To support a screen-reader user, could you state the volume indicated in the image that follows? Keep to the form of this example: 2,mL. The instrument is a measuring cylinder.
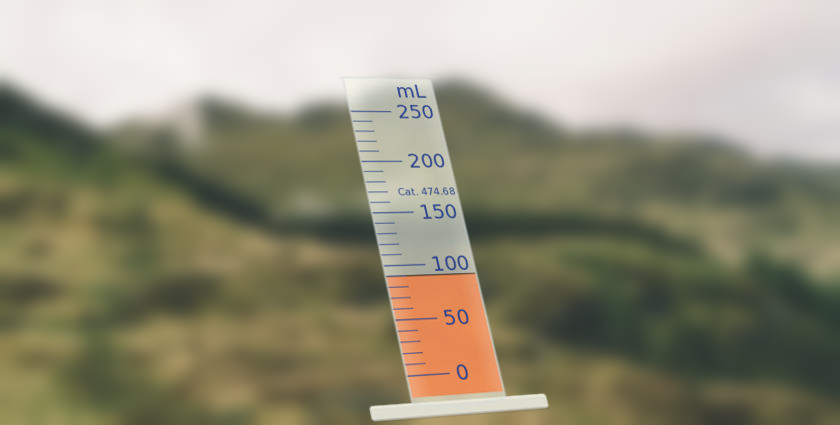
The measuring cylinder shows 90,mL
